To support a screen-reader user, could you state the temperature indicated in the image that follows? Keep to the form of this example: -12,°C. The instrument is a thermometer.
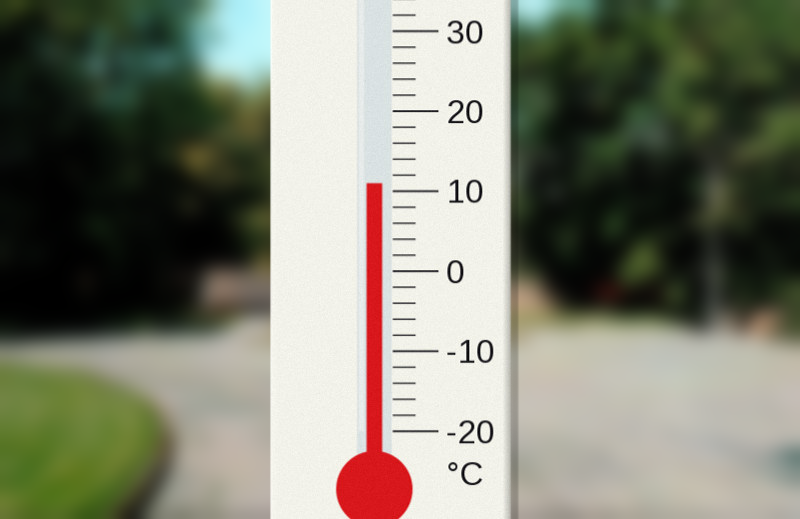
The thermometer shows 11,°C
